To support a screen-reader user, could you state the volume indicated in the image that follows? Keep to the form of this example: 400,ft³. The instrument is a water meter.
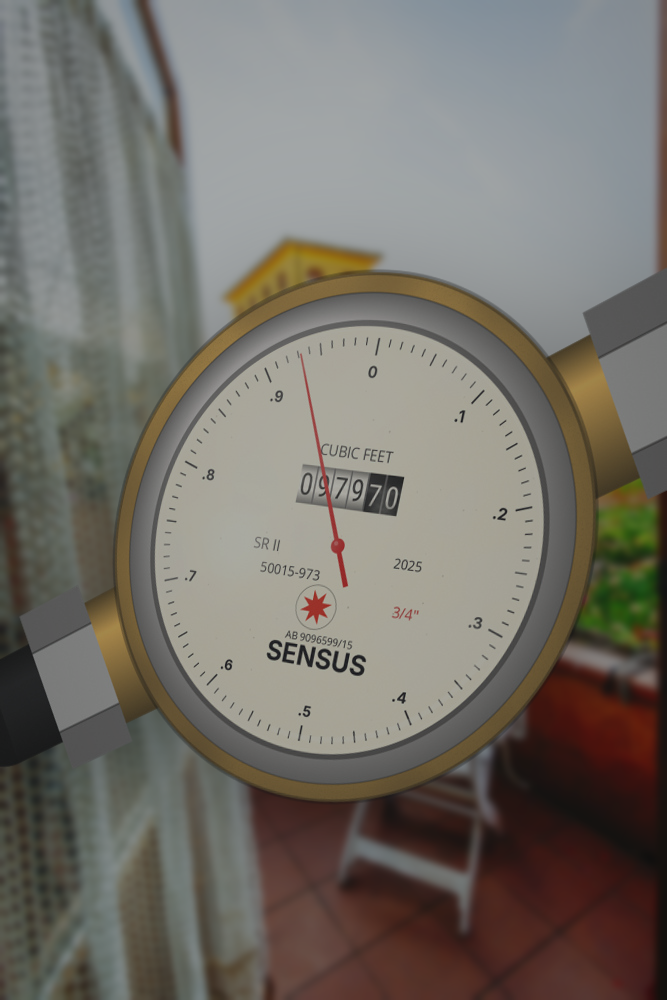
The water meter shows 97969.93,ft³
